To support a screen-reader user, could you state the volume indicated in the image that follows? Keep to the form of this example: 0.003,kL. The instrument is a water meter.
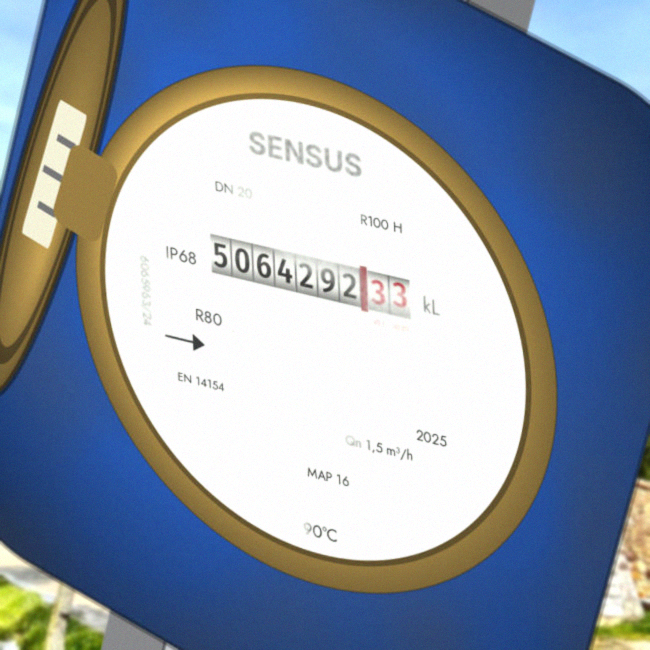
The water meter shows 5064292.33,kL
